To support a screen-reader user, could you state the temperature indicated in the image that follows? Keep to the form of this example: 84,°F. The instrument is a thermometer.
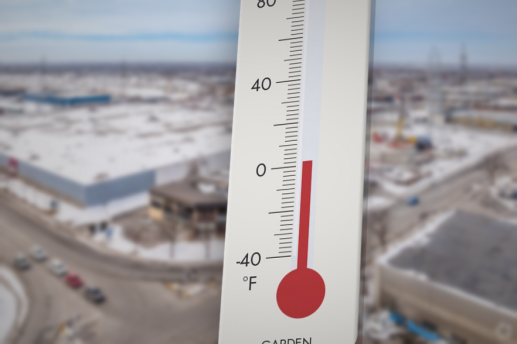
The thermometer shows 2,°F
